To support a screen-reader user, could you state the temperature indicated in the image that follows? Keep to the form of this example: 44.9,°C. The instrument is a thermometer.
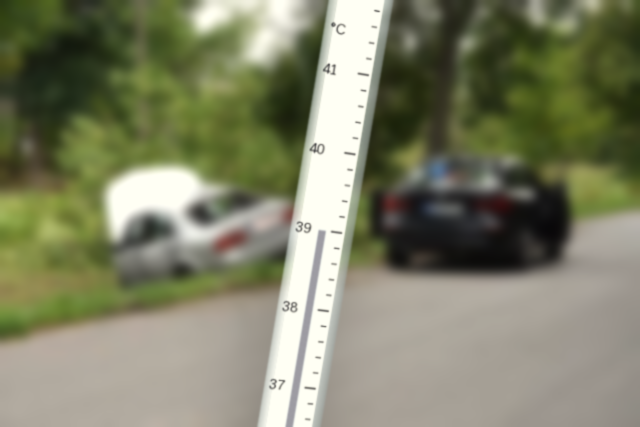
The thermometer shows 39,°C
